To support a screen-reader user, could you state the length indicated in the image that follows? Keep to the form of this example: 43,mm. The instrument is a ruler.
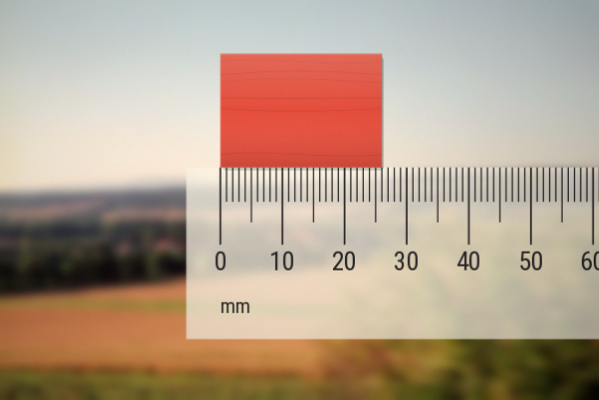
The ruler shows 26,mm
